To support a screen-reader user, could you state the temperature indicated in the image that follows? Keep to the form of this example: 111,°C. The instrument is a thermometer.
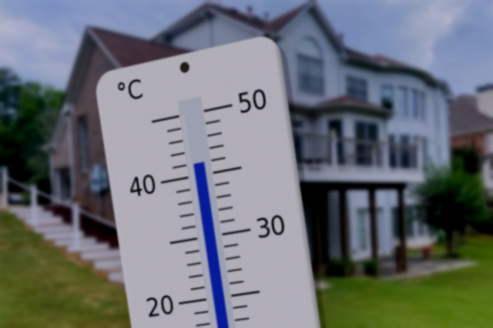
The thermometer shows 42,°C
